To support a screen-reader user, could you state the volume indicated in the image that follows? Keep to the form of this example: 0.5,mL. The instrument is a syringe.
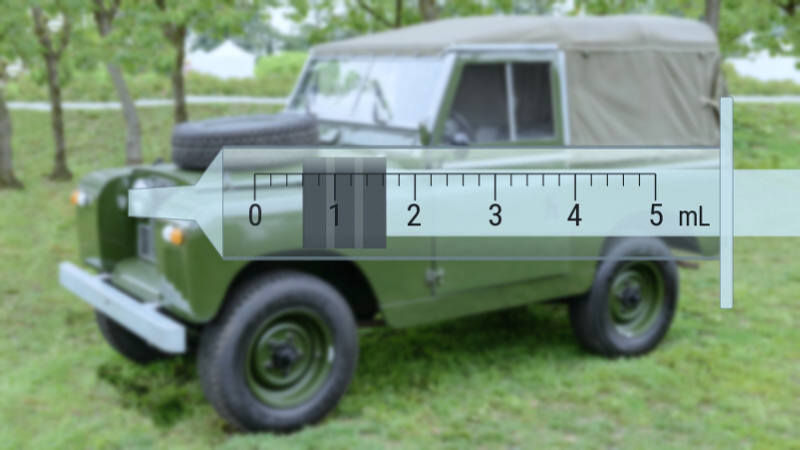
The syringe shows 0.6,mL
